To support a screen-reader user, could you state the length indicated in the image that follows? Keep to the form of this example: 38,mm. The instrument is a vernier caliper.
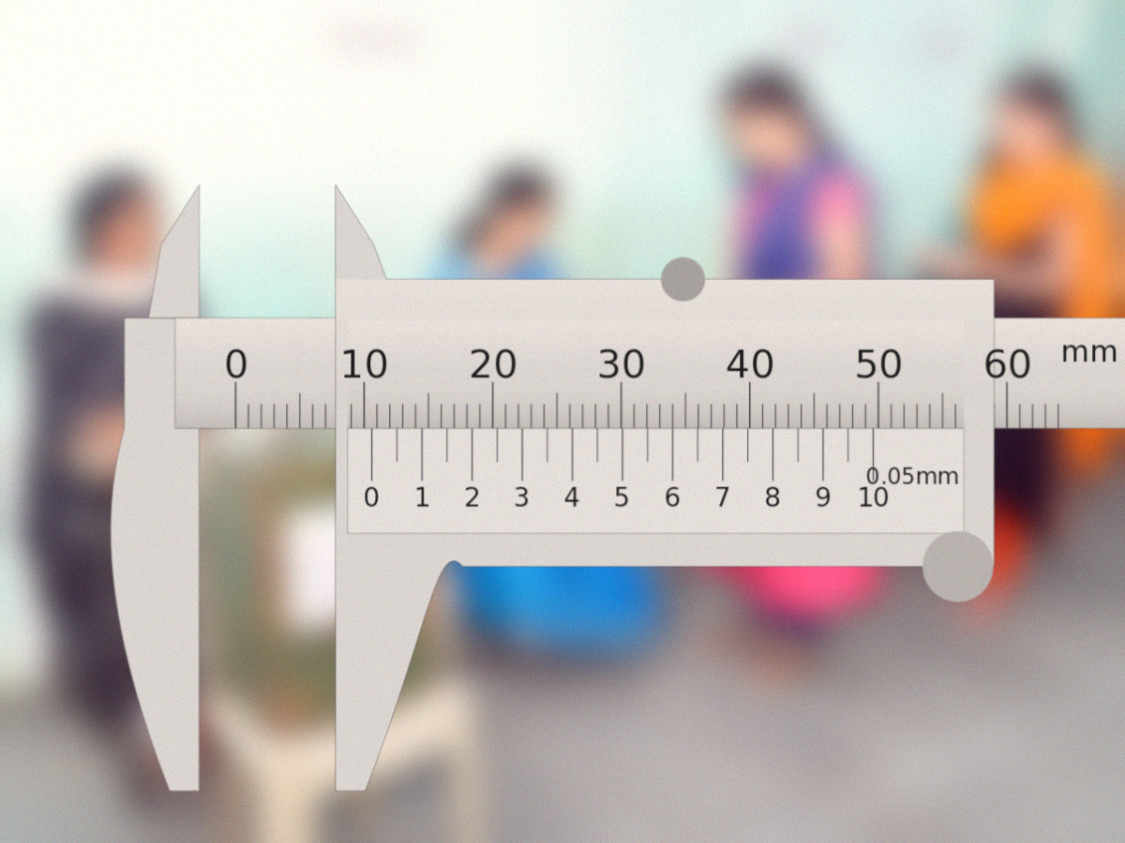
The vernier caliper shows 10.6,mm
